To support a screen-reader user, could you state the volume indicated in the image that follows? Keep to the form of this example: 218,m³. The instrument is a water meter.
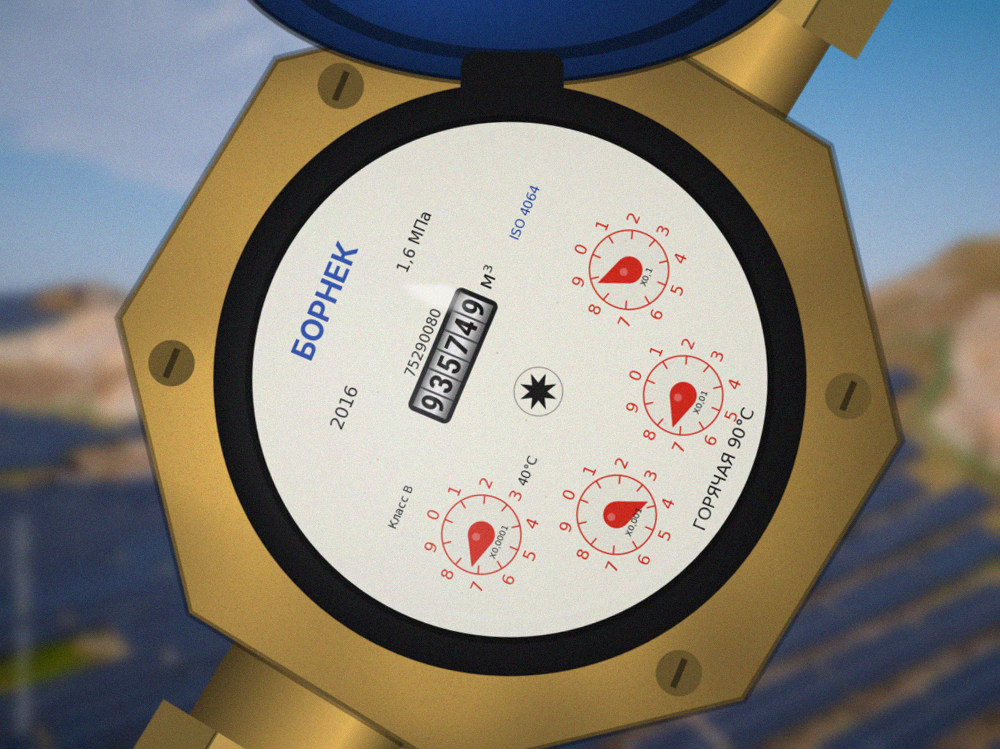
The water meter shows 935749.8737,m³
